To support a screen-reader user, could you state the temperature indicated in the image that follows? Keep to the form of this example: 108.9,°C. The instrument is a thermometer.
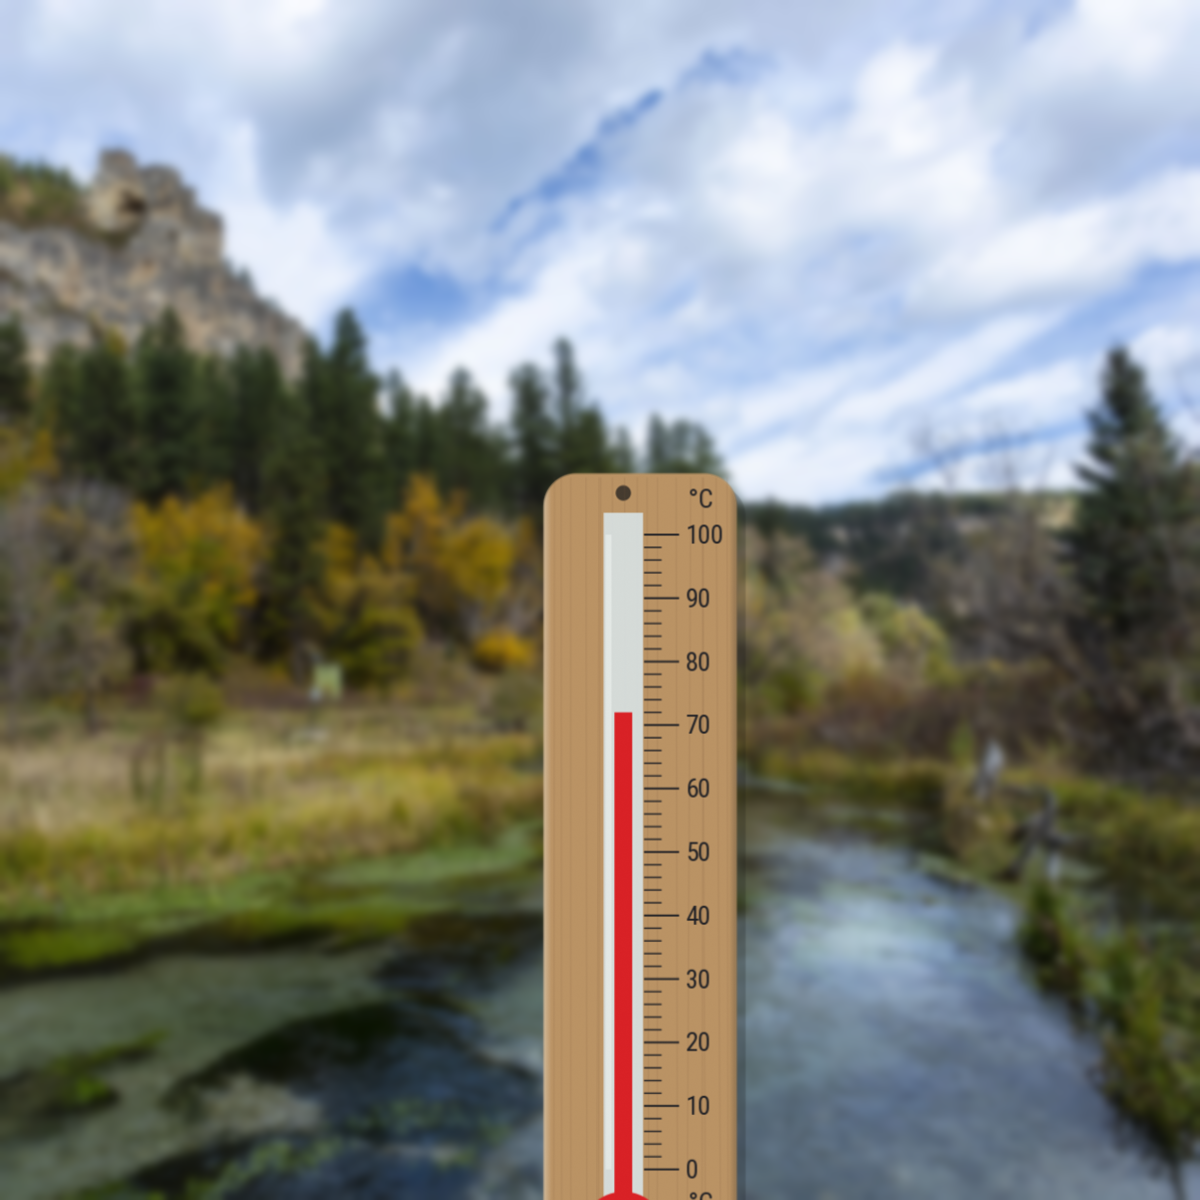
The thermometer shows 72,°C
